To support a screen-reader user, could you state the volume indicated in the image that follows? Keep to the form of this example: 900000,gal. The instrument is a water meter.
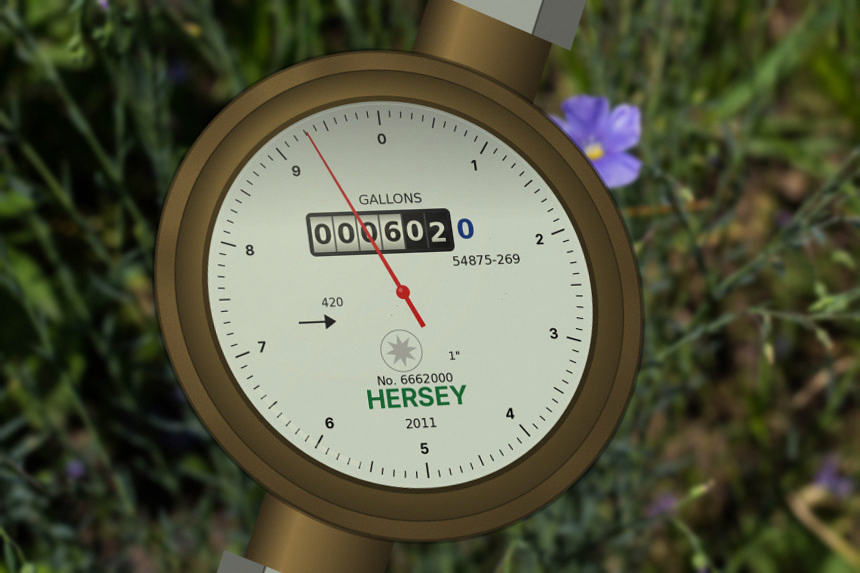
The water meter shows 6019.3,gal
